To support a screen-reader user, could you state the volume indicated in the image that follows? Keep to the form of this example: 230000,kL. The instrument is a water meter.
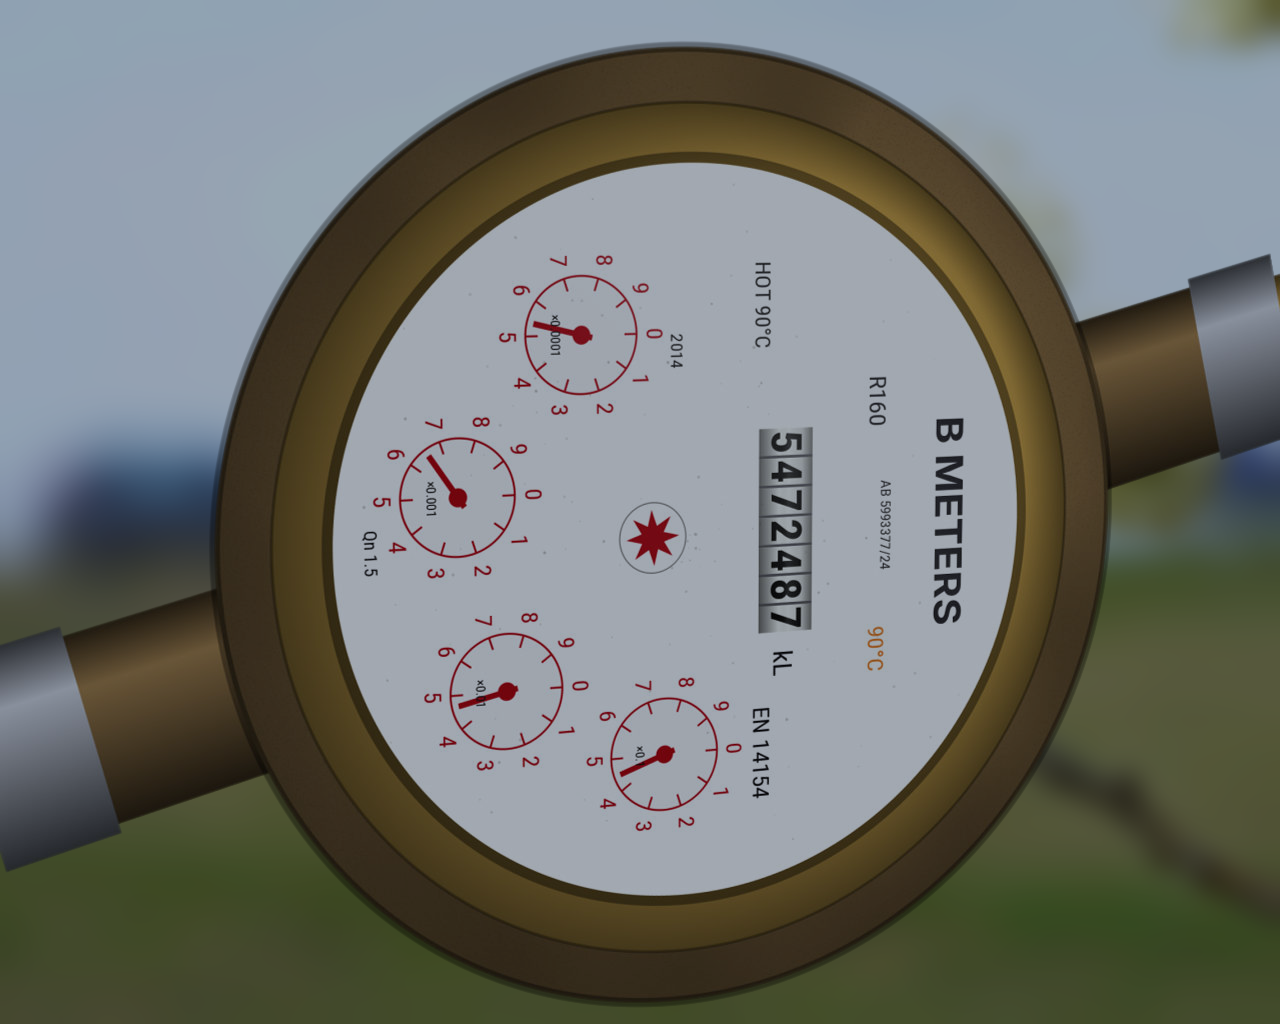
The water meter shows 5472487.4465,kL
